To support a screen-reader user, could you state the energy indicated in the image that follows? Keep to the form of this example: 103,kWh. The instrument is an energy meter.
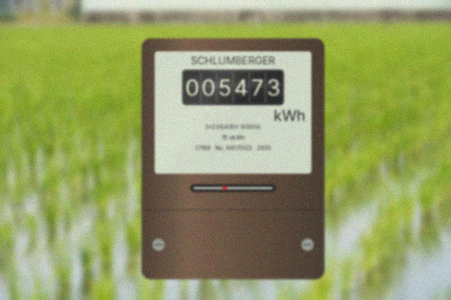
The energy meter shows 5473,kWh
